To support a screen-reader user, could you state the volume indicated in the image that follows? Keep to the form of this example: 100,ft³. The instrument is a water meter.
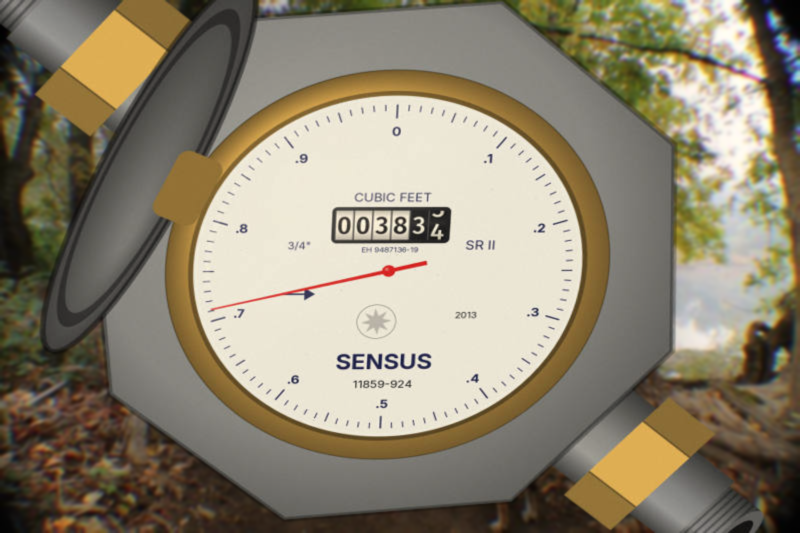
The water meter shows 3833.71,ft³
